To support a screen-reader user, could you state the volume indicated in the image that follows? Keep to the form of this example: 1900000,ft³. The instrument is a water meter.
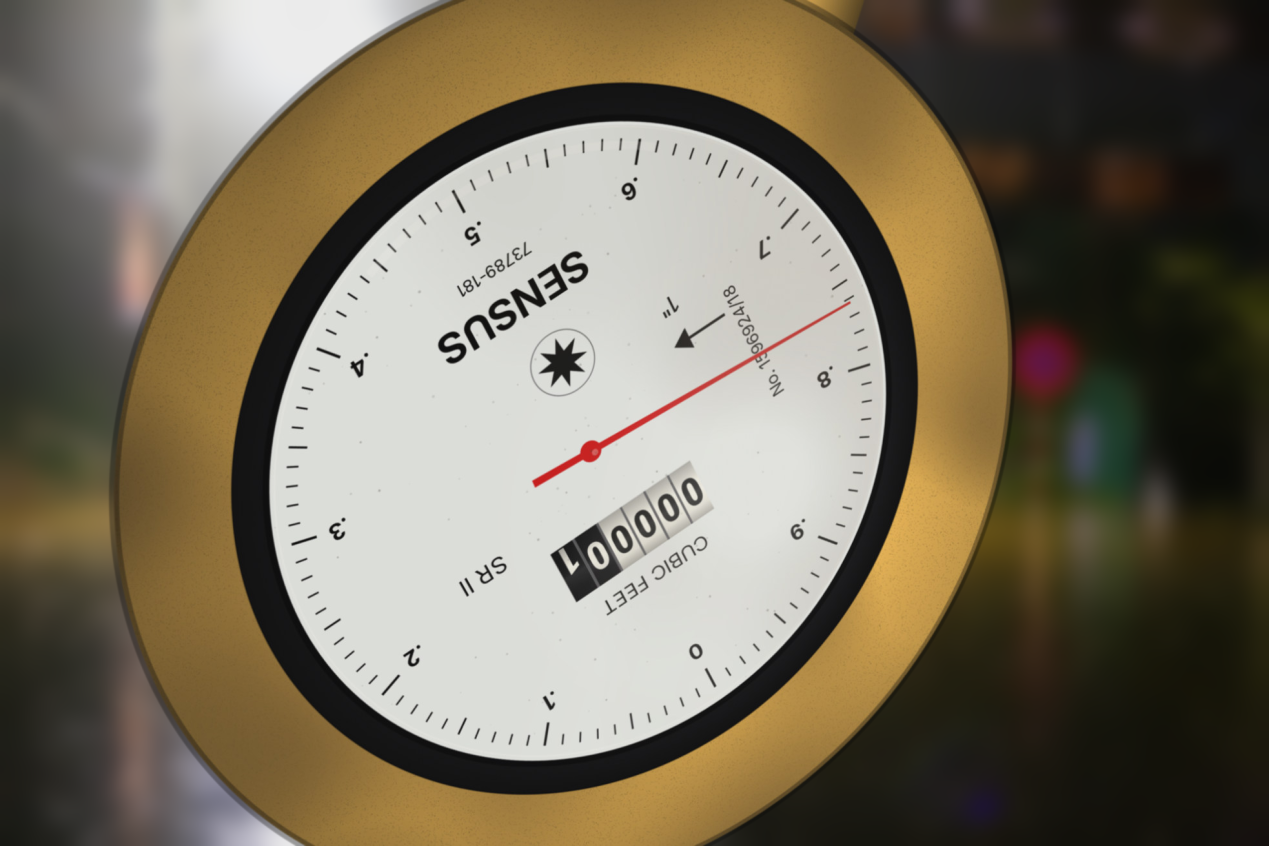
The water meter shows 0.76,ft³
